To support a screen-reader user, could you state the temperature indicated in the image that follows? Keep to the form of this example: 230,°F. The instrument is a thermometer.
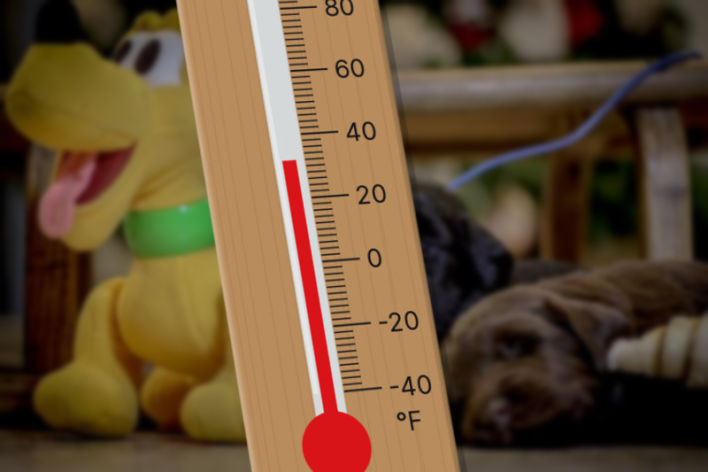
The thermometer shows 32,°F
